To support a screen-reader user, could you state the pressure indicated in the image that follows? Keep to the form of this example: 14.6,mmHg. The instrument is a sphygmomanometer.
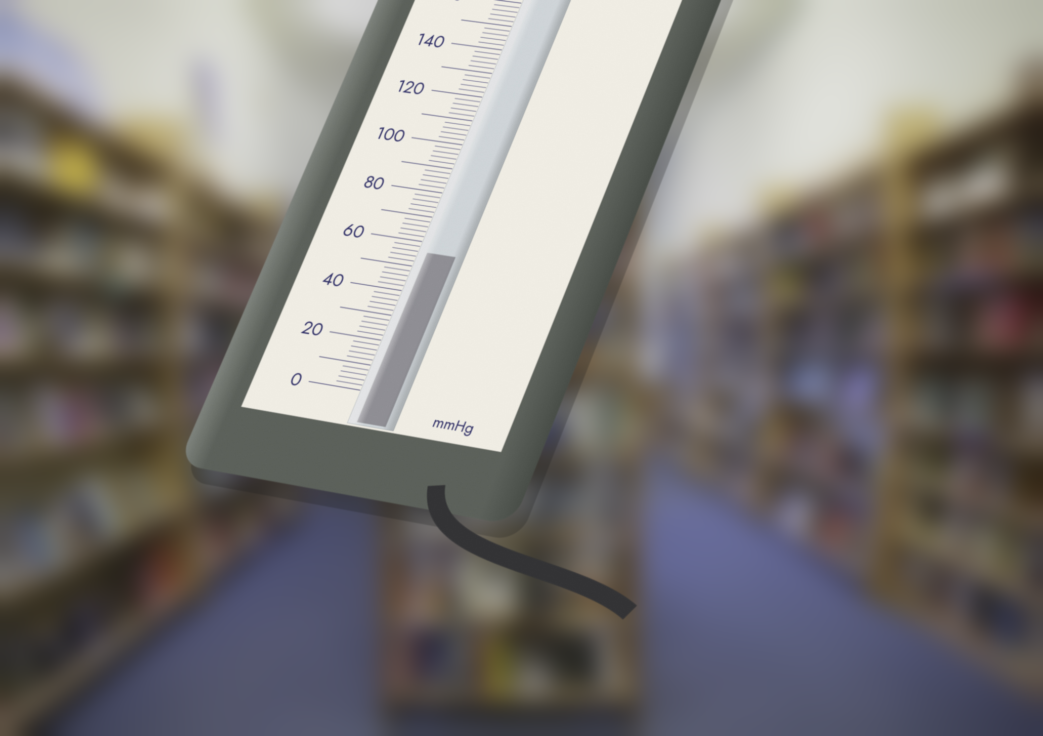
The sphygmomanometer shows 56,mmHg
